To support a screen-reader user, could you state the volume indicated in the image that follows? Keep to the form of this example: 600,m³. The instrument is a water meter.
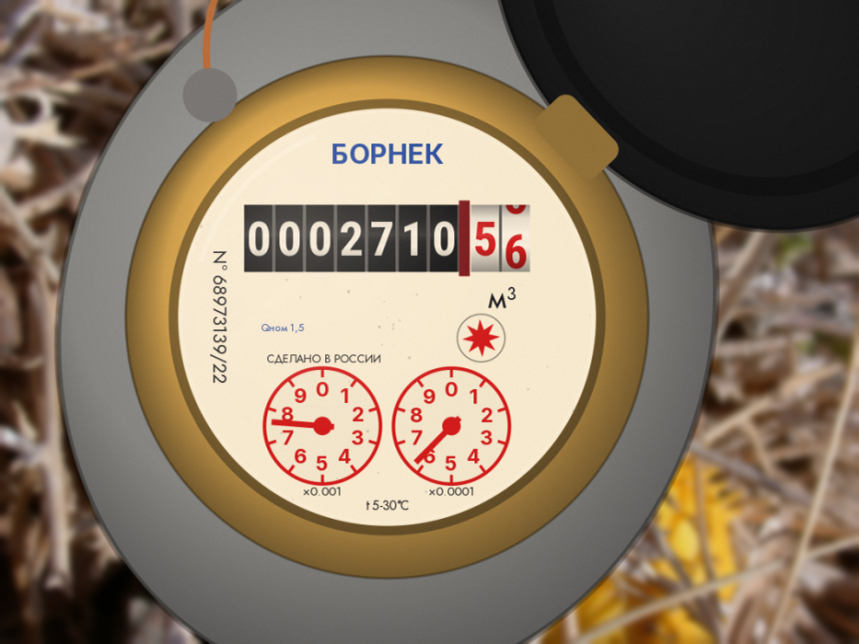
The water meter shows 2710.5576,m³
